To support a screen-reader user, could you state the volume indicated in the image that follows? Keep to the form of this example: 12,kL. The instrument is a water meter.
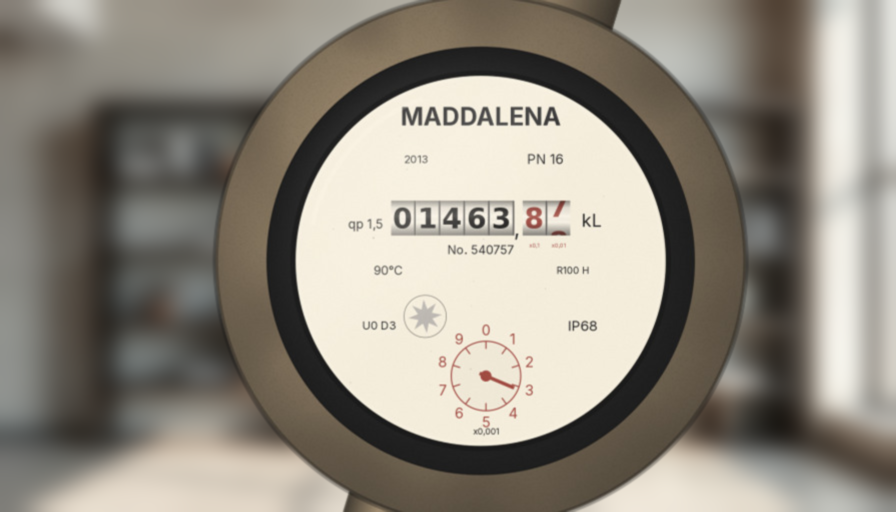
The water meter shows 1463.873,kL
